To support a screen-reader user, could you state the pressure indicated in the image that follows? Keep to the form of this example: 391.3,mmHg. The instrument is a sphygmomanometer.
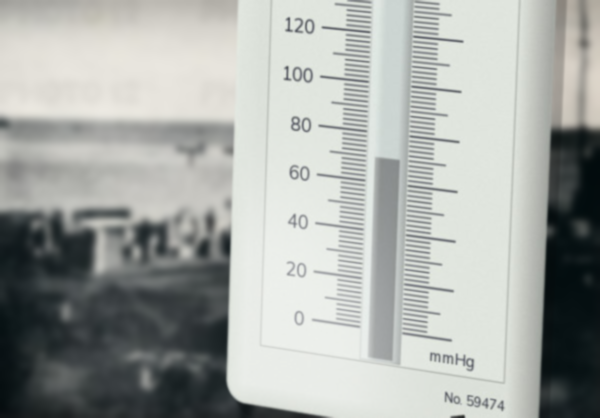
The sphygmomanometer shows 70,mmHg
